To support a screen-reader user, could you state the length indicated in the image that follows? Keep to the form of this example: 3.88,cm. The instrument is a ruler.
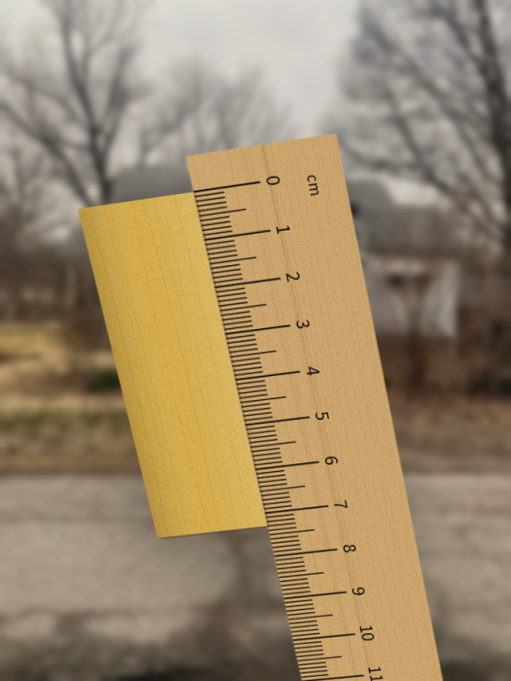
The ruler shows 7.3,cm
